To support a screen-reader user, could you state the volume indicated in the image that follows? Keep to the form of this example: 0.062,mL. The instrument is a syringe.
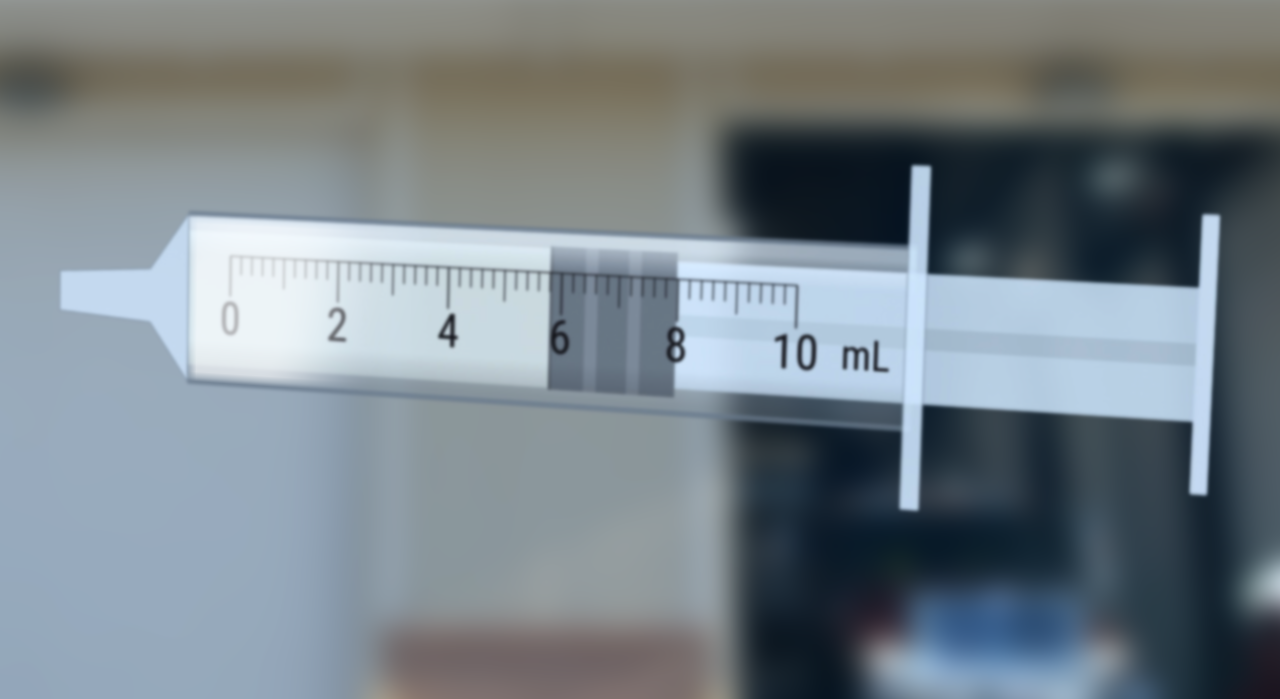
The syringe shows 5.8,mL
